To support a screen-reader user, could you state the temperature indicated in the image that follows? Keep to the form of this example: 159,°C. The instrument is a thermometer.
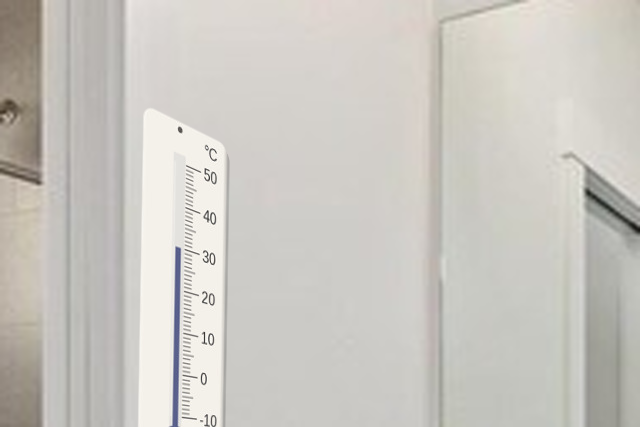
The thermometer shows 30,°C
